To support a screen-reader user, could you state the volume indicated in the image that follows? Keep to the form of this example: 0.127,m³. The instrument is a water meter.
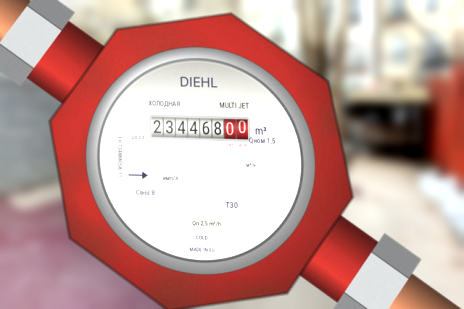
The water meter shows 234468.00,m³
